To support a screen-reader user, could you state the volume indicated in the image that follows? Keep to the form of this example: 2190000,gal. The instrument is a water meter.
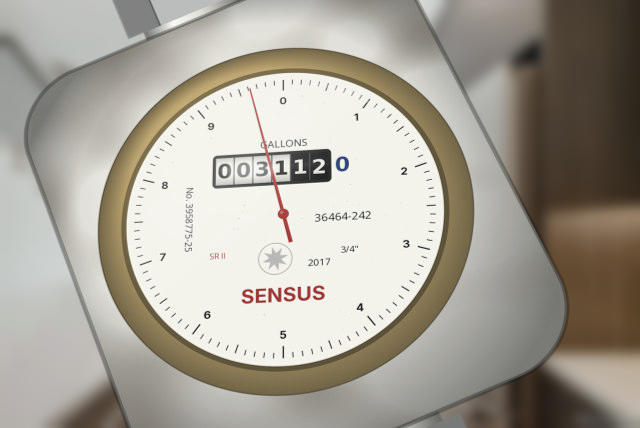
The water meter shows 31119.6,gal
